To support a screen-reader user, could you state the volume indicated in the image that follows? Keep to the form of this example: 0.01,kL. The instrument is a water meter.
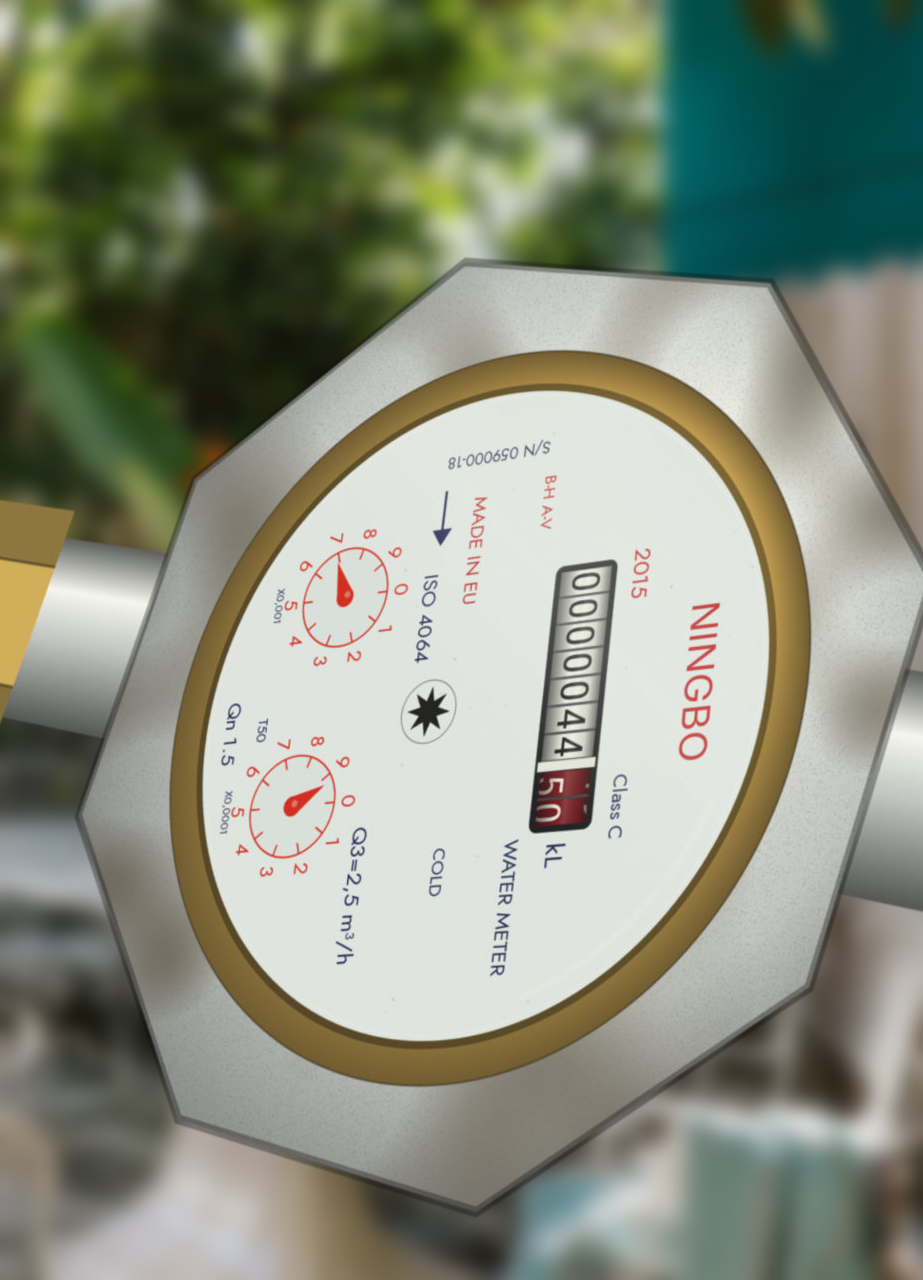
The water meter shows 44.4969,kL
